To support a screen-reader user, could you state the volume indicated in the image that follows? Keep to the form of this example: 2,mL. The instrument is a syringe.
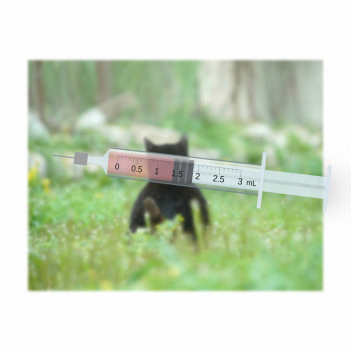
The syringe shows 1.4,mL
